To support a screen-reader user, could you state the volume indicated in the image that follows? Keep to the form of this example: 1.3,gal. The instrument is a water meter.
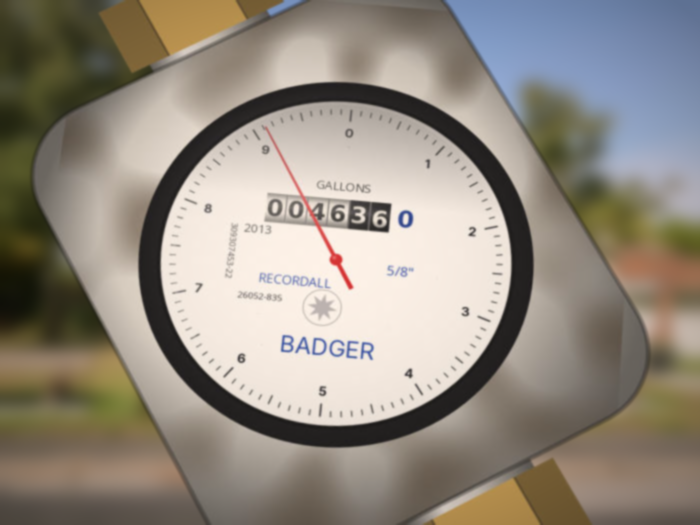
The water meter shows 46359.1,gal
